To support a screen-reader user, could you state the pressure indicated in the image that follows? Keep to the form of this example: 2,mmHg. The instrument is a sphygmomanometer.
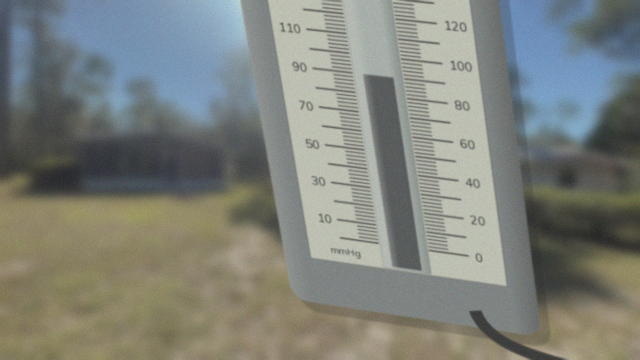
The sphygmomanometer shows 90,mmHg
